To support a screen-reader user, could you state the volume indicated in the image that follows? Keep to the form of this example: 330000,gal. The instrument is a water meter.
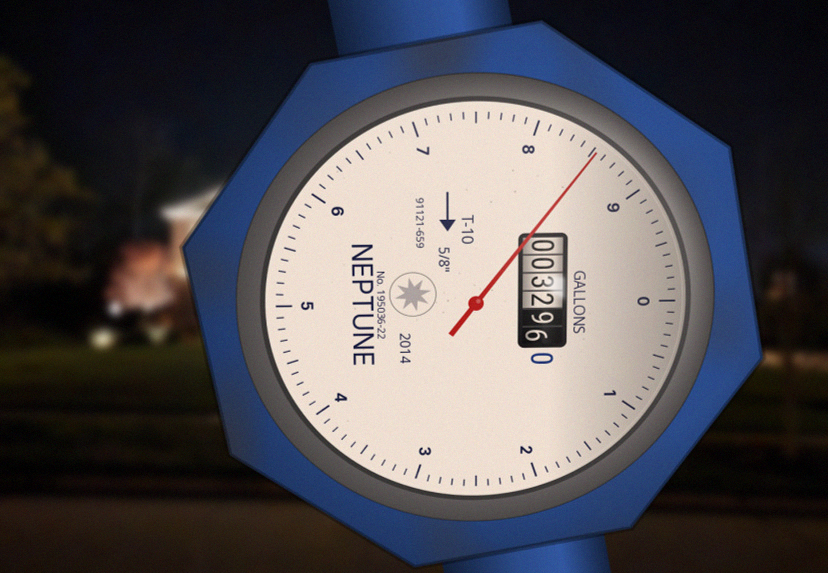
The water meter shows 32958.5,gal
